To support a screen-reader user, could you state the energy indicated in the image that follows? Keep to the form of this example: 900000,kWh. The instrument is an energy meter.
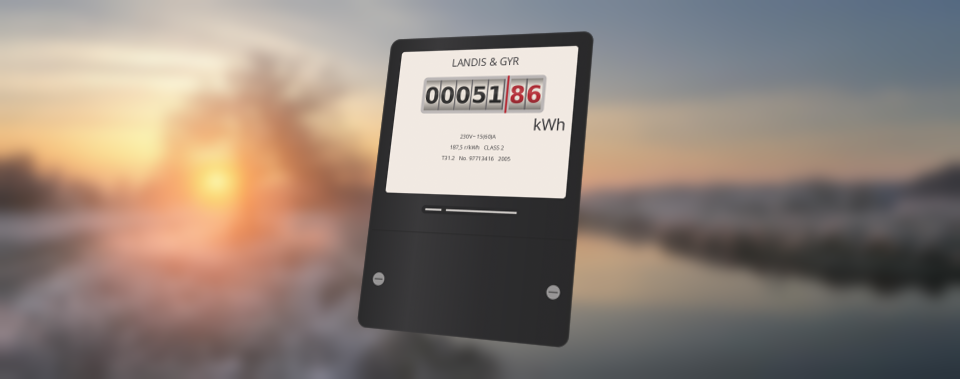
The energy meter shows 51.86,kWh
